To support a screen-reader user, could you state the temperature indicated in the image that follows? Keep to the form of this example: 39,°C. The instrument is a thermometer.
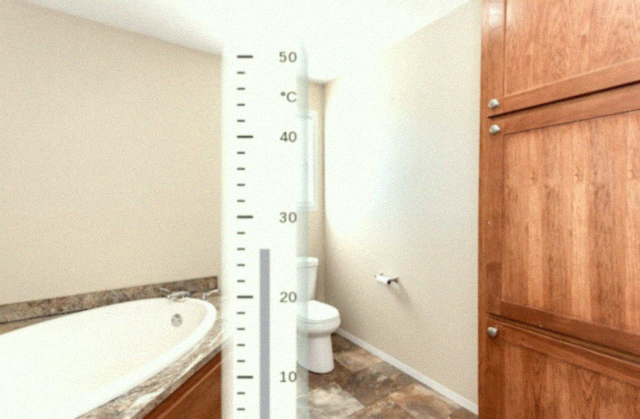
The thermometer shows 26,°C
